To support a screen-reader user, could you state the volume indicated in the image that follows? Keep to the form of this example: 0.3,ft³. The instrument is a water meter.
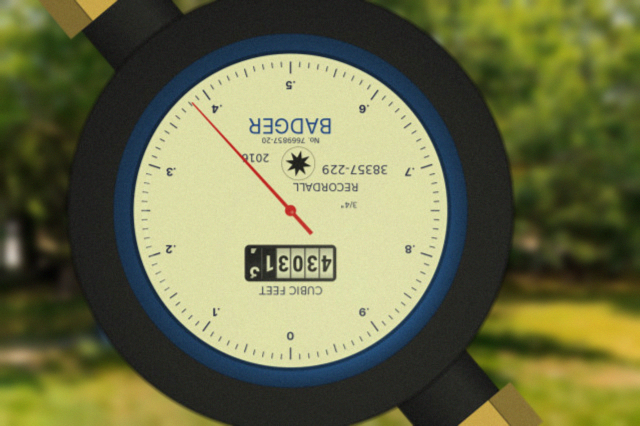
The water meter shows 430313.38,ft³
